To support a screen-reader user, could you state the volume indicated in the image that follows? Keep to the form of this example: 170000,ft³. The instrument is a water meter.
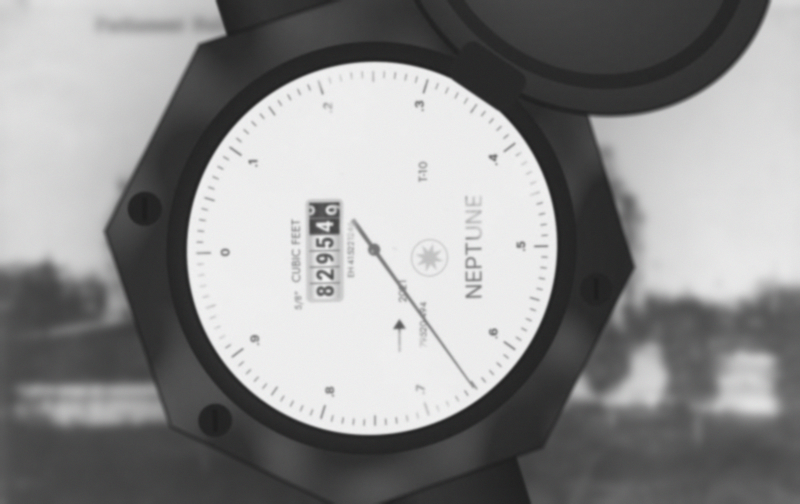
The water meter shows 829548.65,ft³
